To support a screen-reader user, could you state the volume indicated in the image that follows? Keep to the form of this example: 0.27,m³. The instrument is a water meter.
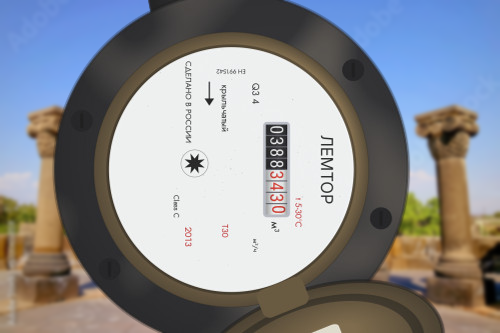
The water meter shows 388.3430,m³
